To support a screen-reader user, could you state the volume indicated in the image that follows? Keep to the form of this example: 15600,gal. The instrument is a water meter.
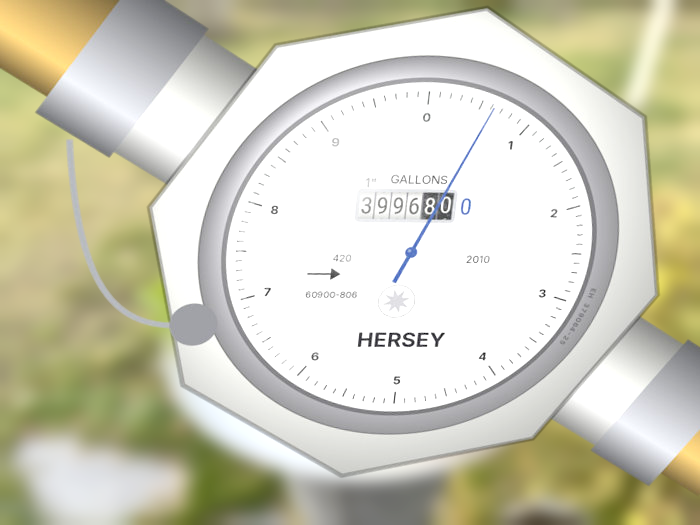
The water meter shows 3996800.6,gal
